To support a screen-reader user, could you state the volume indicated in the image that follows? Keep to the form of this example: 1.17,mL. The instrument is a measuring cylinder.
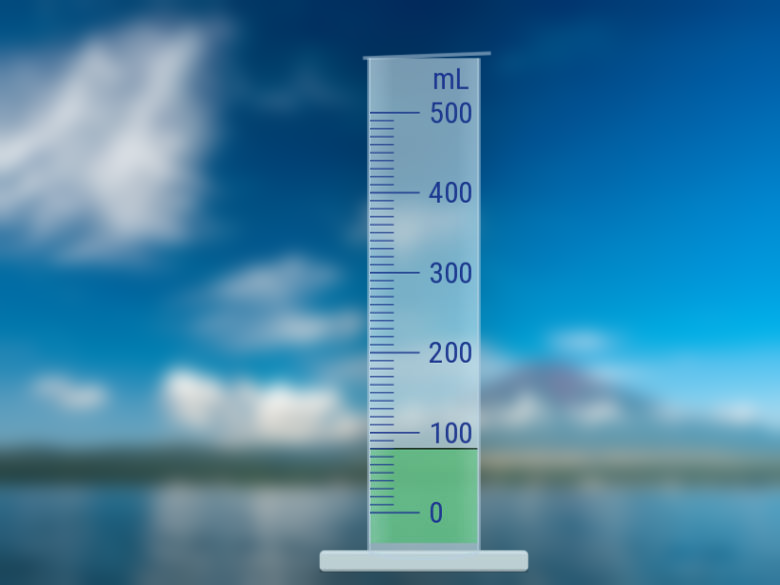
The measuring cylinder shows 80,mL
